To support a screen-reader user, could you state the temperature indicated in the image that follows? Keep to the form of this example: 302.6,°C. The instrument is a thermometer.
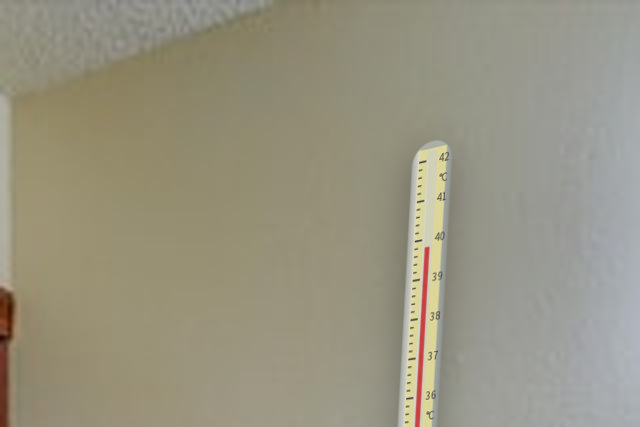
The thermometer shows 39.8,°C
